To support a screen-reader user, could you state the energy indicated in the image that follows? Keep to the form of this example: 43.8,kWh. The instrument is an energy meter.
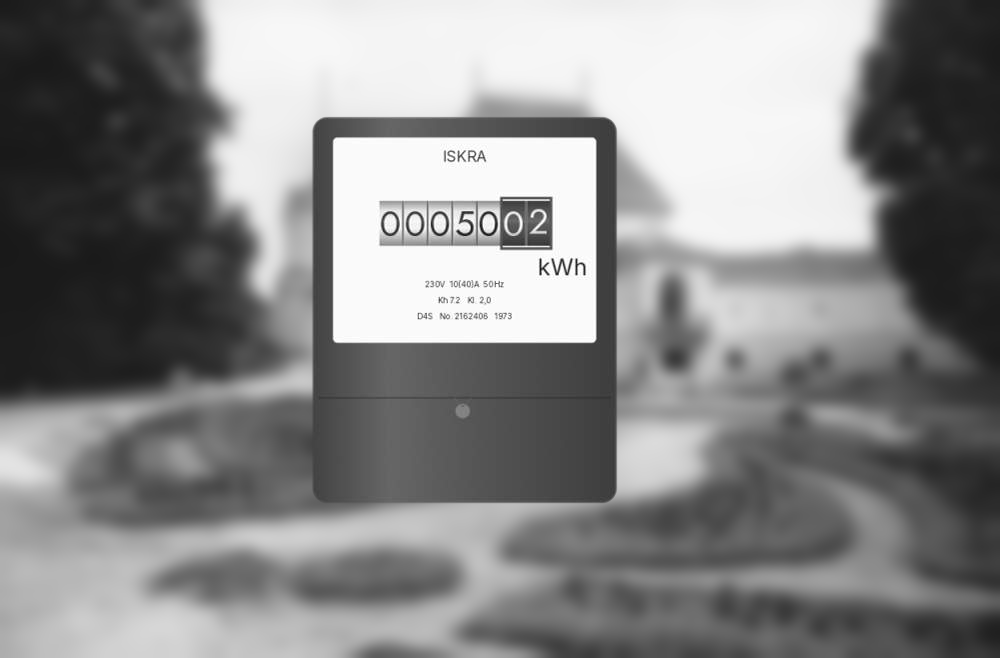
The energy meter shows 50.02,kWh
